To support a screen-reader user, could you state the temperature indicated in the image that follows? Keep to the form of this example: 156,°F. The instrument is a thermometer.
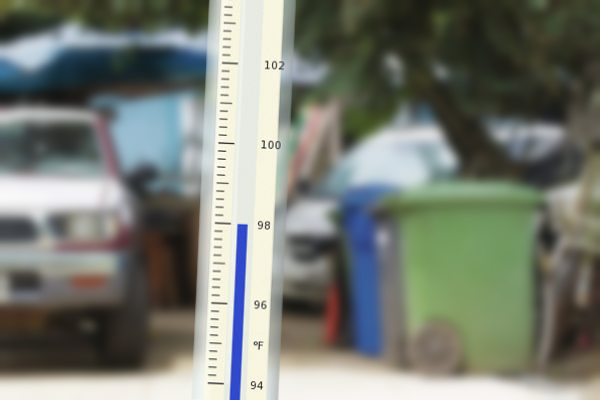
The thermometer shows 98,°F
